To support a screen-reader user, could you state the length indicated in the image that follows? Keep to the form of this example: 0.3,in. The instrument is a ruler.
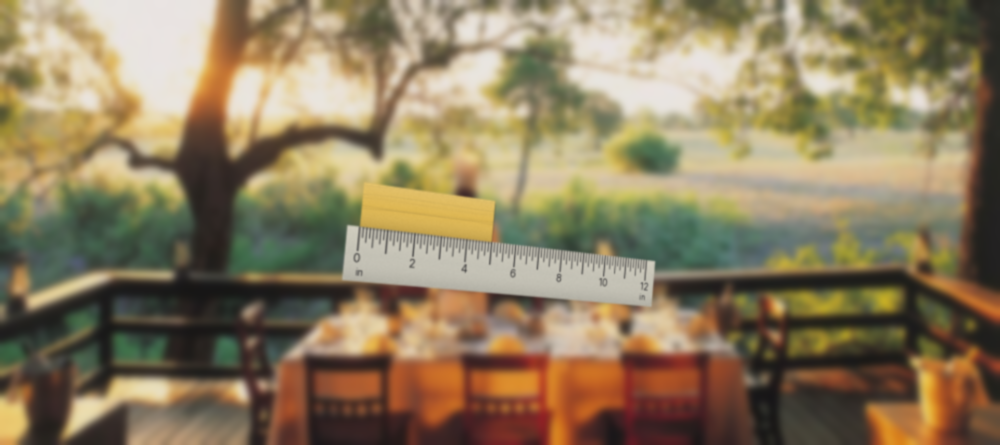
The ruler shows 5,in
